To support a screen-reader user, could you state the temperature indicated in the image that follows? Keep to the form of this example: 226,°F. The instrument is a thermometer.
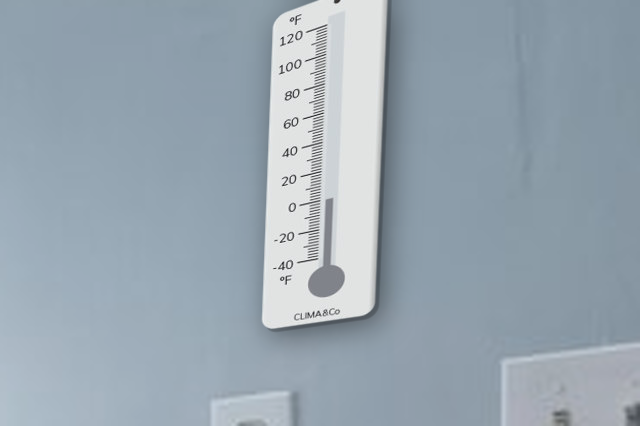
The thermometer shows 0,°F
